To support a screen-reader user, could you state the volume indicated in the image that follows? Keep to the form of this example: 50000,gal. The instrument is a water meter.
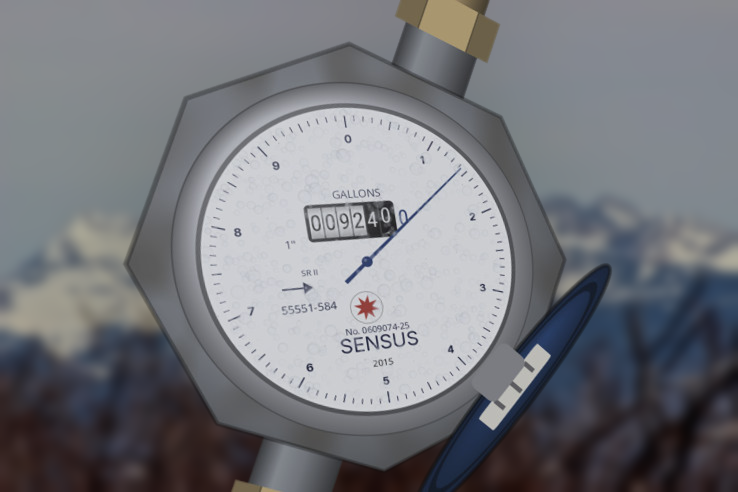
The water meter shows 92401.4,gal
